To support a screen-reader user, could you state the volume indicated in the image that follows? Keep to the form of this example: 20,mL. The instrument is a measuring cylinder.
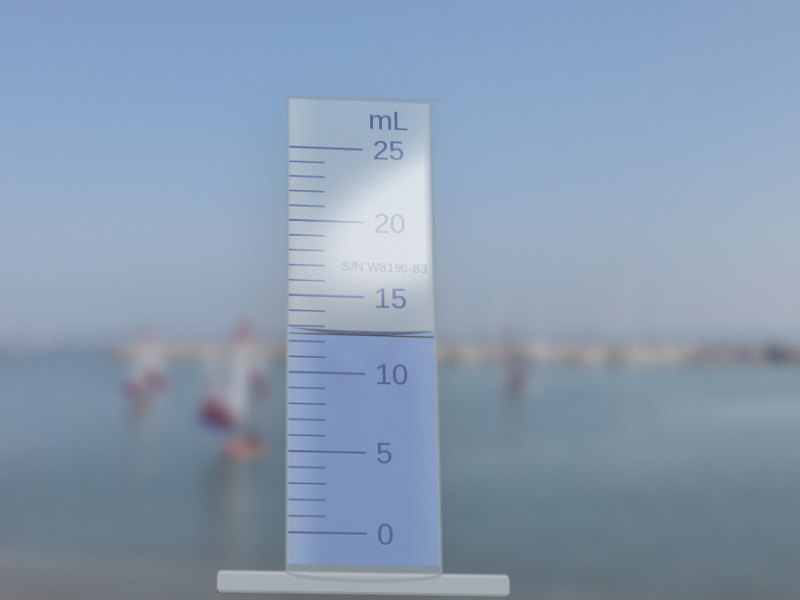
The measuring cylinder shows 12.5,mL
